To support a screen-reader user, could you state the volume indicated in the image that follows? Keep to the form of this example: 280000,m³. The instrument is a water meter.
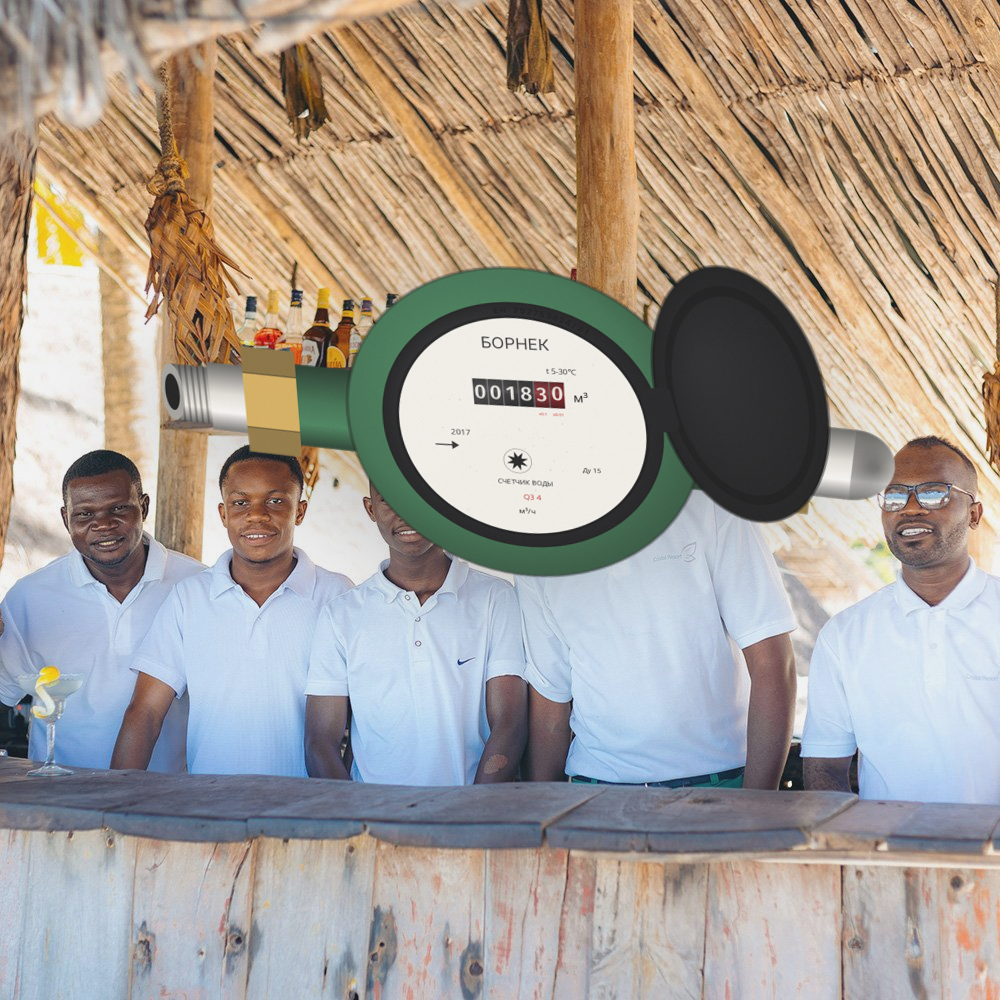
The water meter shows 18.30,m³
